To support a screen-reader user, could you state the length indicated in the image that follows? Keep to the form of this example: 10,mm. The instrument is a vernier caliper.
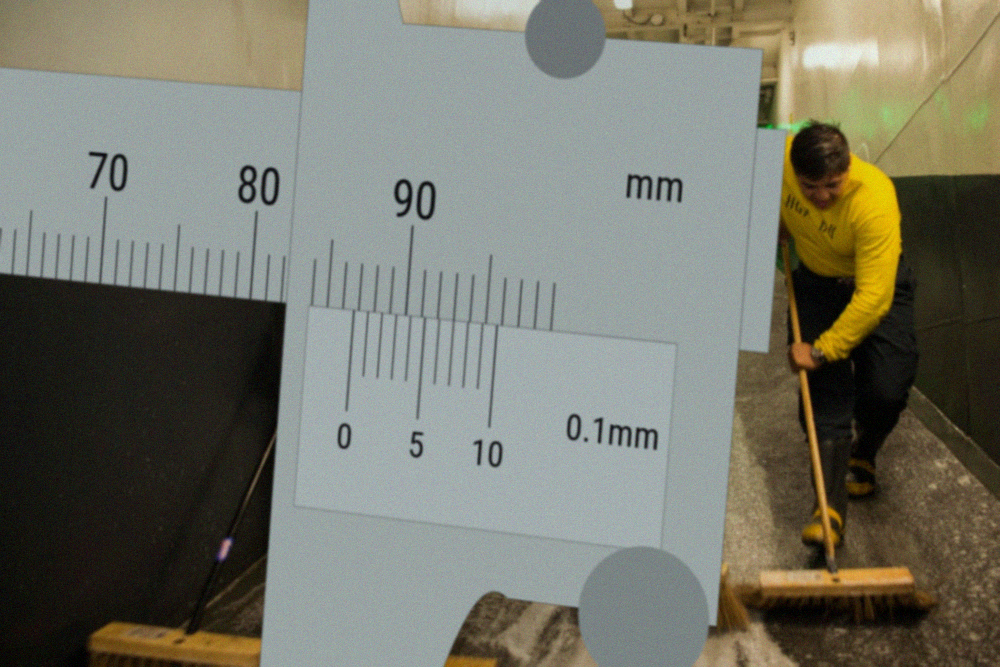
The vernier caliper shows 86.7,mm
